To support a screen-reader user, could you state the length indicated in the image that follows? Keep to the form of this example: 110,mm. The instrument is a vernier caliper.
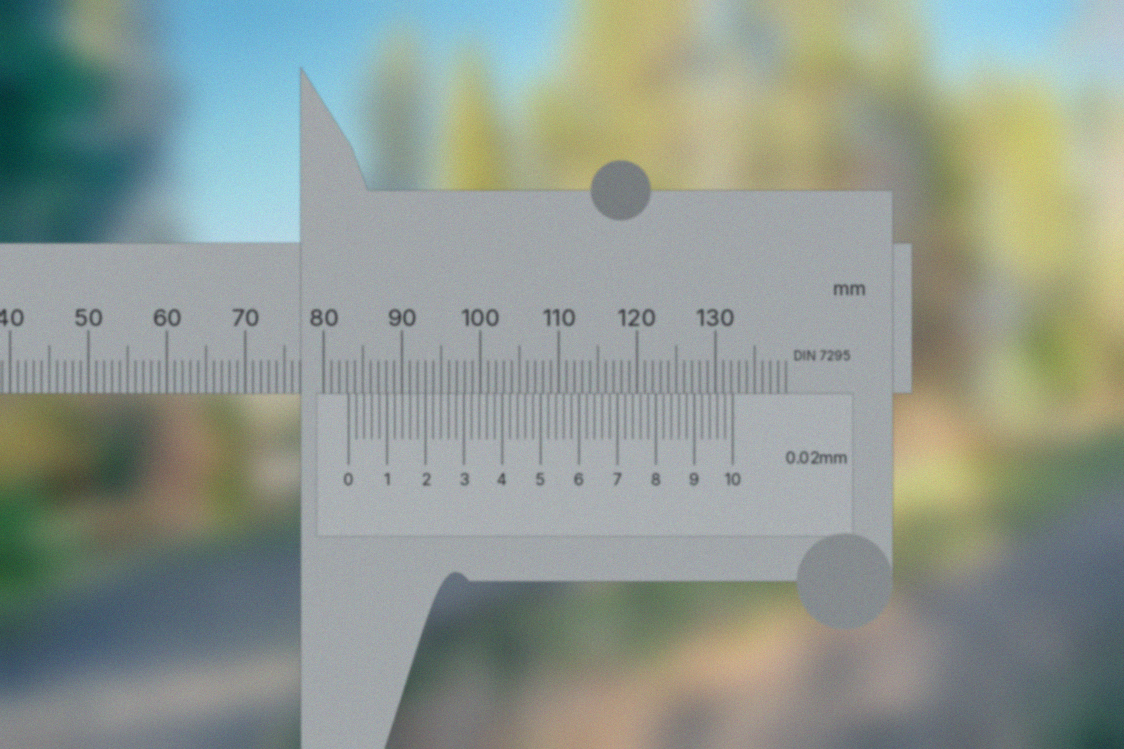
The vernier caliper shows 83.2,mm
